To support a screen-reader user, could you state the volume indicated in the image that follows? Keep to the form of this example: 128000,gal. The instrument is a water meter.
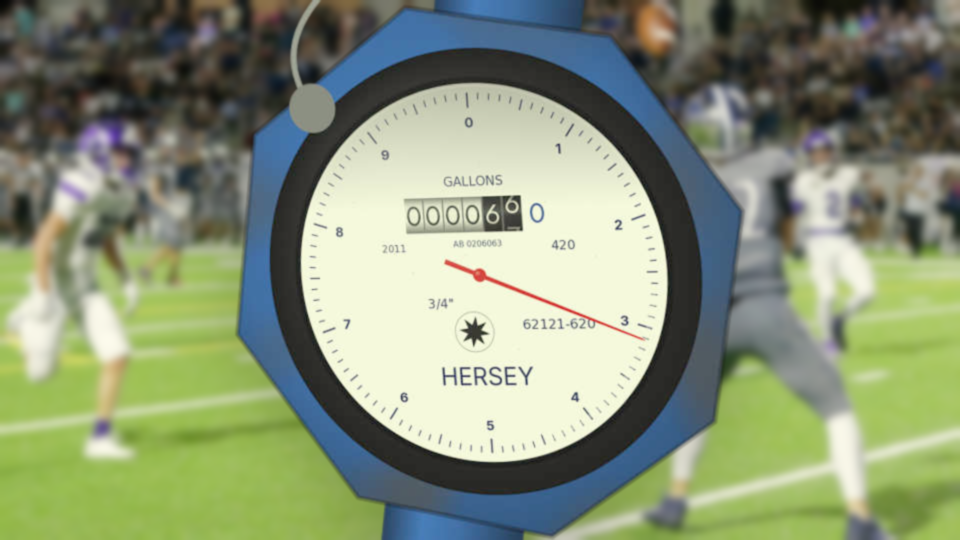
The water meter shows 663.1,gal
